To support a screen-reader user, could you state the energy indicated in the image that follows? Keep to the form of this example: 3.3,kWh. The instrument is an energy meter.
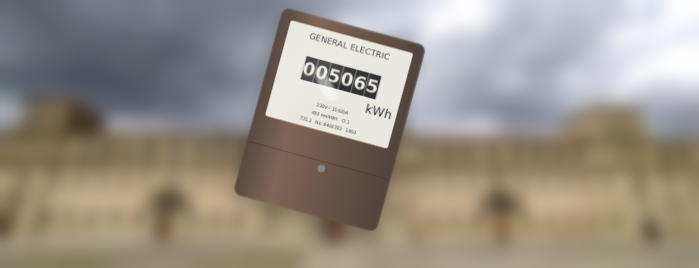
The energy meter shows 5065,kWh
